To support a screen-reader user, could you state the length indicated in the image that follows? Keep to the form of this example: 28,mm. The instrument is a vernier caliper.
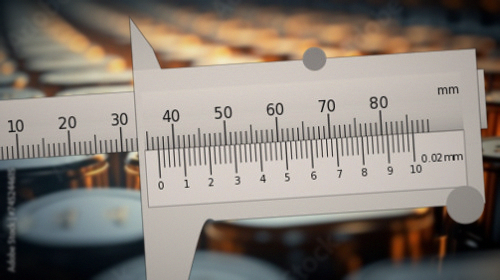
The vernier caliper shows 37.0,mm
